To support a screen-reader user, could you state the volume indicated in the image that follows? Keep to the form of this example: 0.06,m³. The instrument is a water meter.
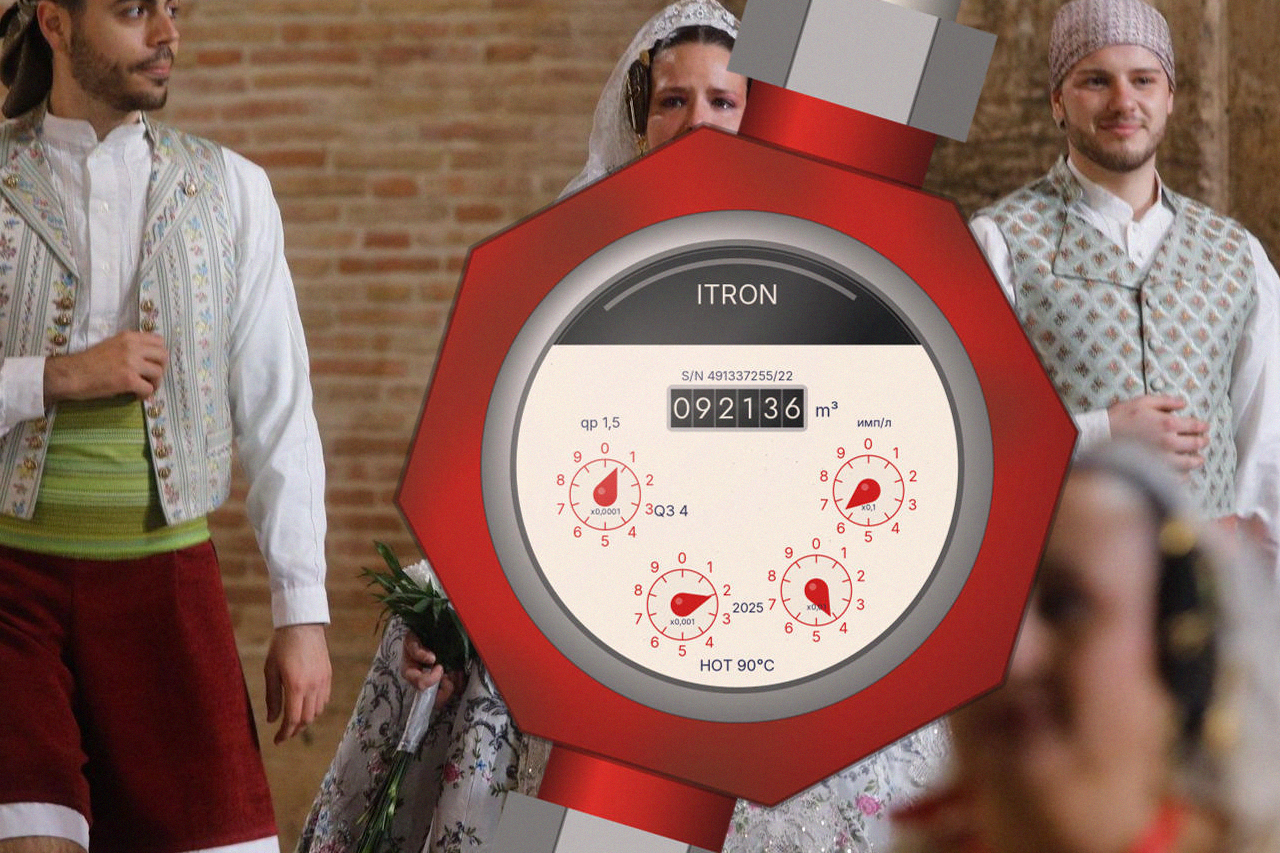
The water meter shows 92136.6420,m³
